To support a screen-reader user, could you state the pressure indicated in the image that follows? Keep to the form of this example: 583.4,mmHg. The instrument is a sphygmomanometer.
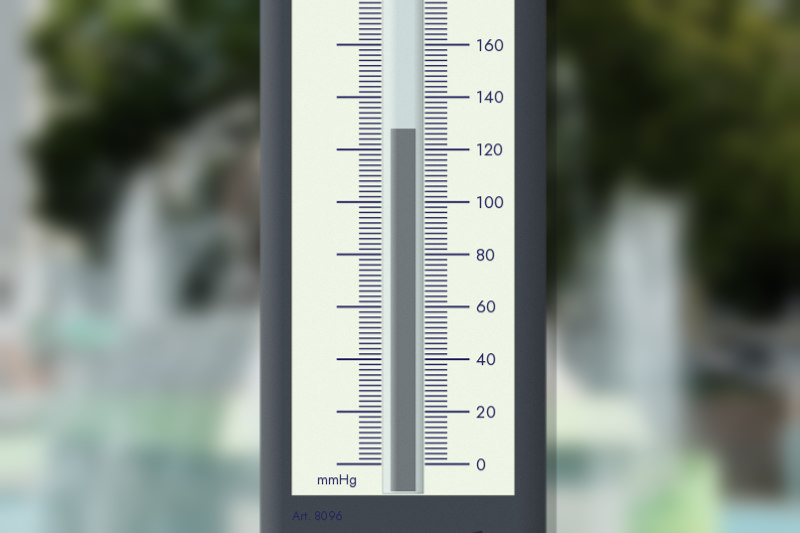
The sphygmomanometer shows 128,mmHg
